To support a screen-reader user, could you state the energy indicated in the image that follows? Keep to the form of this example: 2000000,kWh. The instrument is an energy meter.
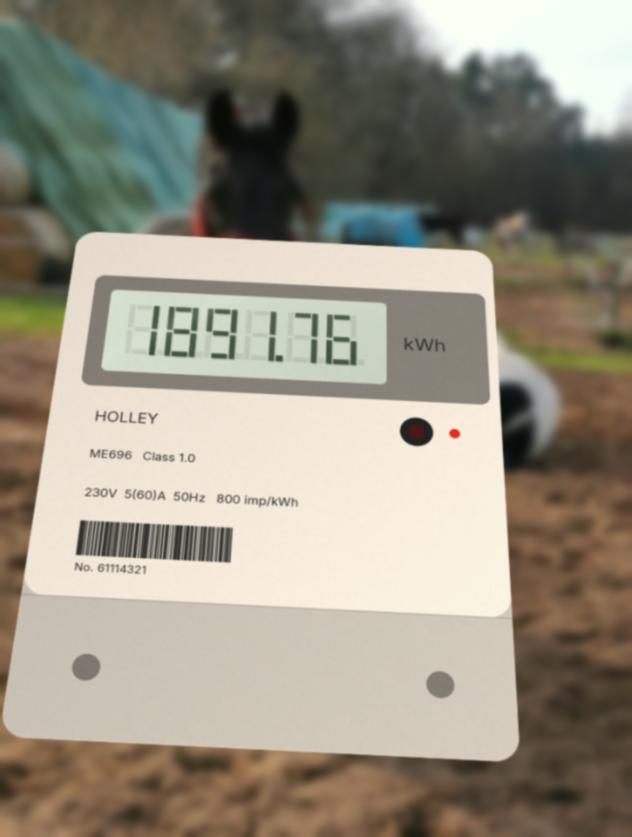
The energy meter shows 1891.76,kWh
